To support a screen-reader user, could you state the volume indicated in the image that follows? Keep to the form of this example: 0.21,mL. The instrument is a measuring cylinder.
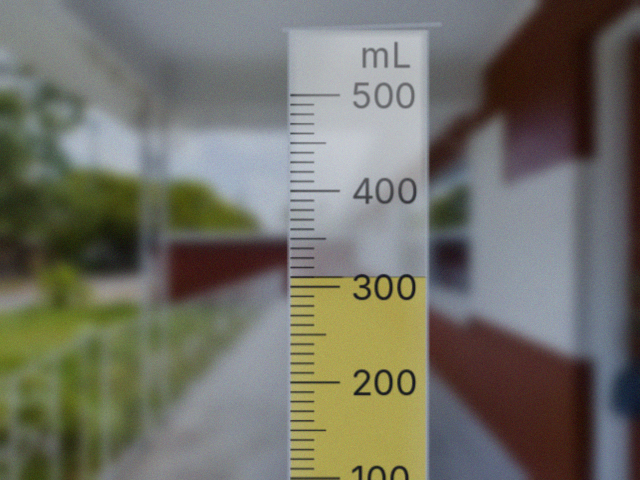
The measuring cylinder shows 310,mL
